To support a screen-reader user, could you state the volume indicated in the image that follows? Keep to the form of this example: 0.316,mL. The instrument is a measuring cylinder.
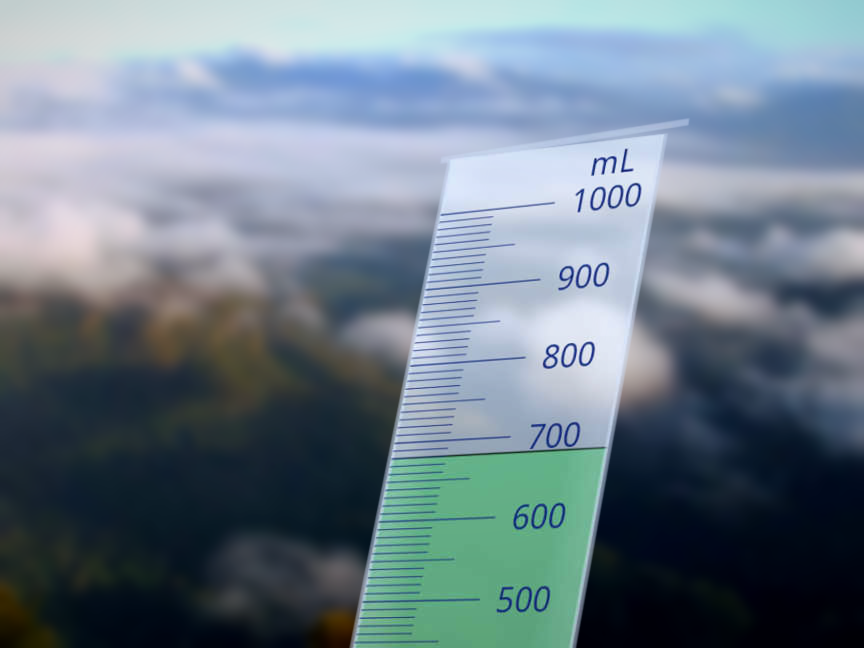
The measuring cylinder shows 680,mL
